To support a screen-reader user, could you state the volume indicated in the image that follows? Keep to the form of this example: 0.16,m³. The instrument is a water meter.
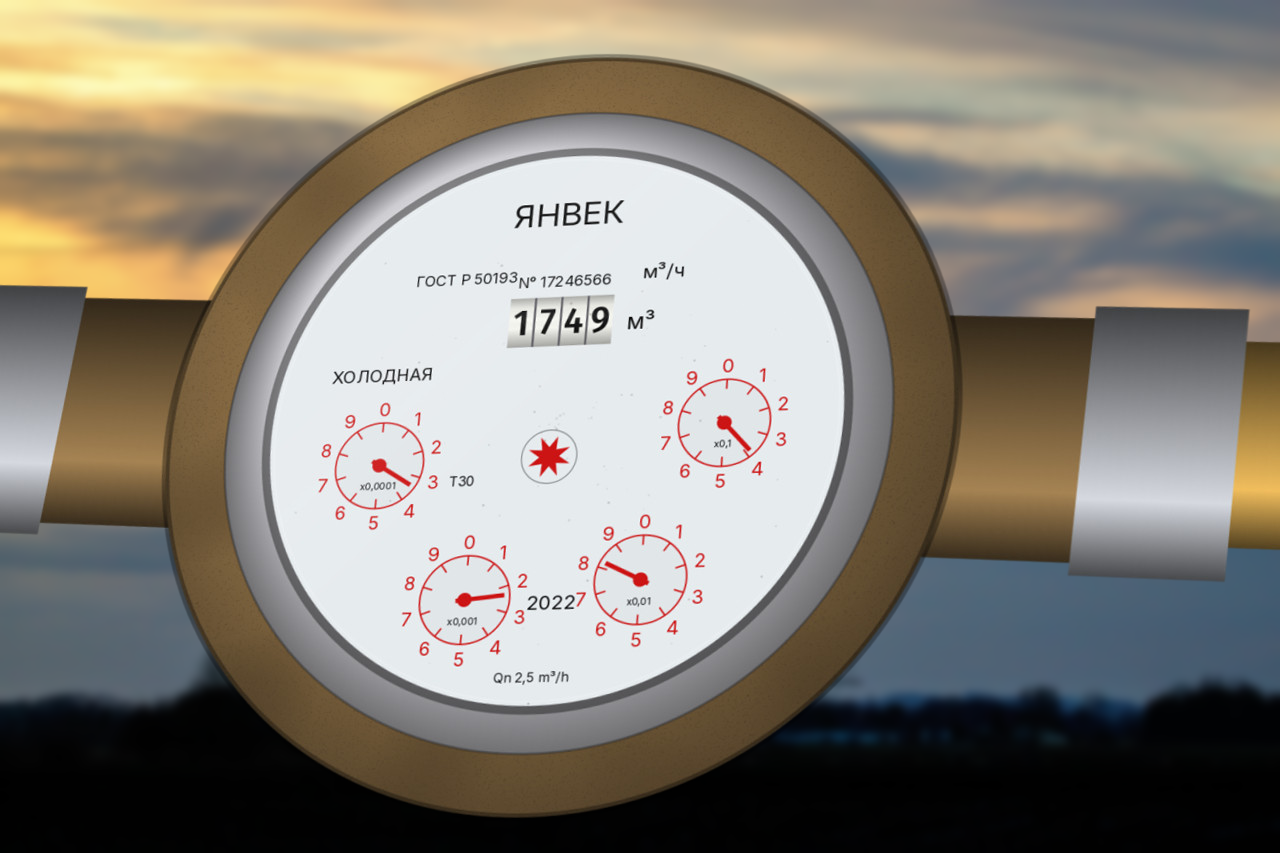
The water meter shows 1749.3823,m³
